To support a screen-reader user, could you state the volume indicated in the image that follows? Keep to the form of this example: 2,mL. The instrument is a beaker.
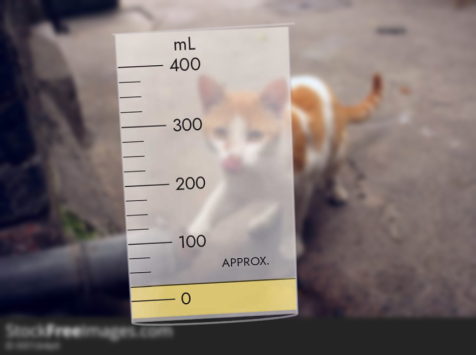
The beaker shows 25,mL
